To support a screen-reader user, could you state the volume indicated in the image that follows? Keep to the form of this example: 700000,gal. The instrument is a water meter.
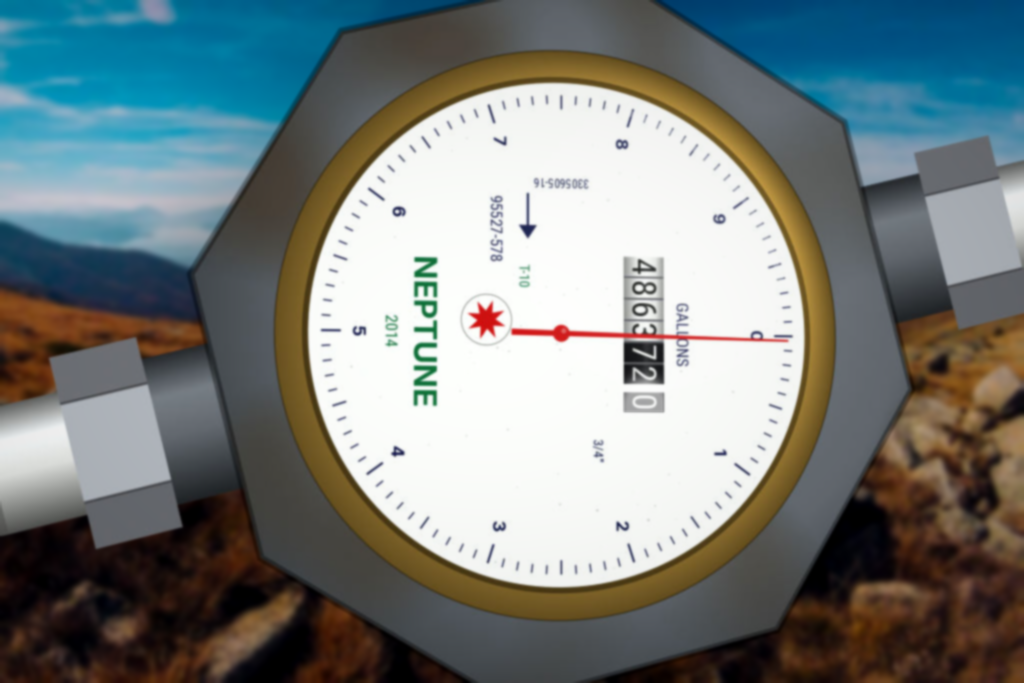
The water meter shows 4863720.0,gal
